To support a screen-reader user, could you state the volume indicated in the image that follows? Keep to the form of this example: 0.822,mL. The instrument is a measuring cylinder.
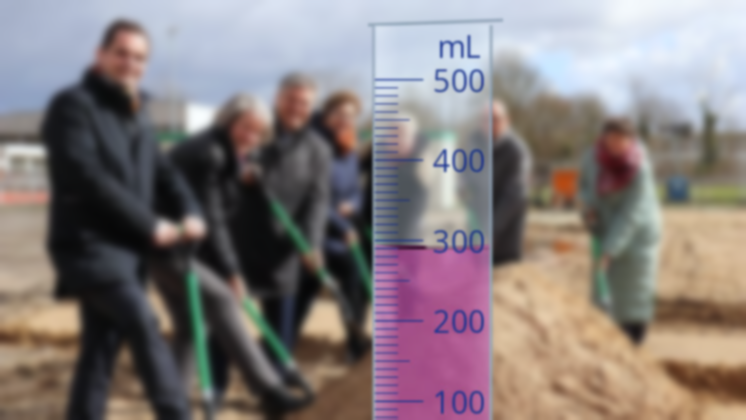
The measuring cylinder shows 290,mL
